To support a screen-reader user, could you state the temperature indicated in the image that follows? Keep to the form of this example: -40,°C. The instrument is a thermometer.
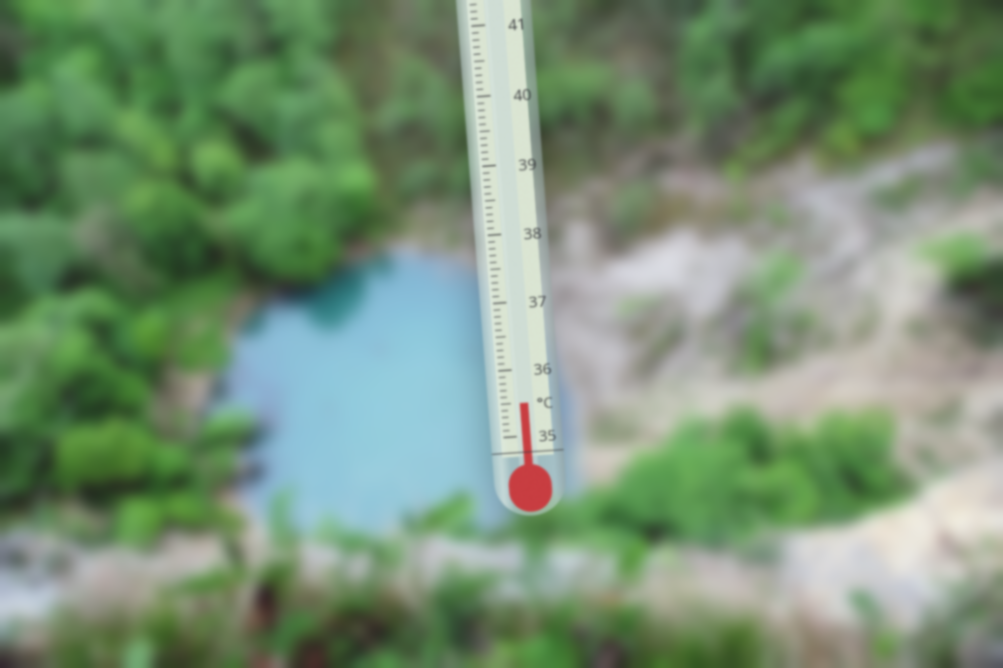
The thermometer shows 35.5,°C
